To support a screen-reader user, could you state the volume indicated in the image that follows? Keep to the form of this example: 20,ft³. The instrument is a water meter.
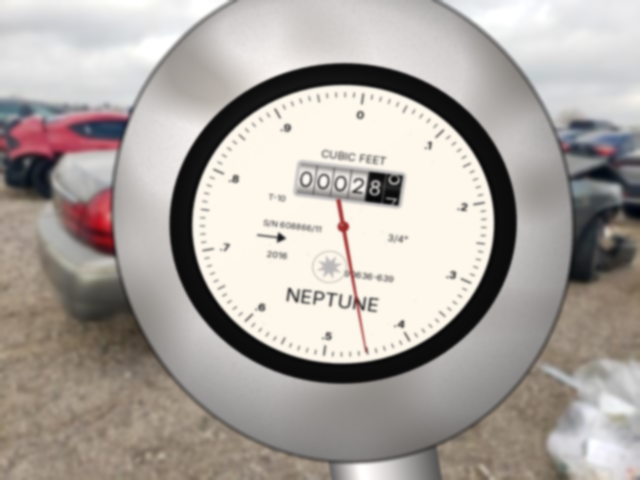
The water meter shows 286.45,ft³
